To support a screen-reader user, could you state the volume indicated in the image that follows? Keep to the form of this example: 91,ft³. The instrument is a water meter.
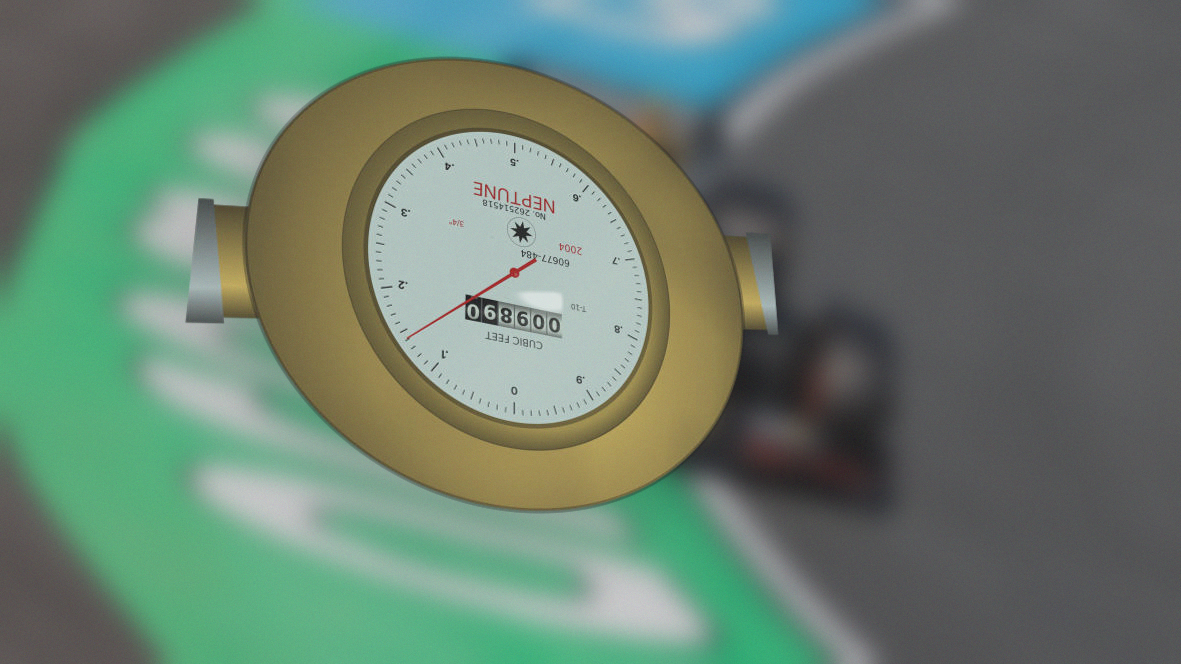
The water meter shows 9890.14,ft³
